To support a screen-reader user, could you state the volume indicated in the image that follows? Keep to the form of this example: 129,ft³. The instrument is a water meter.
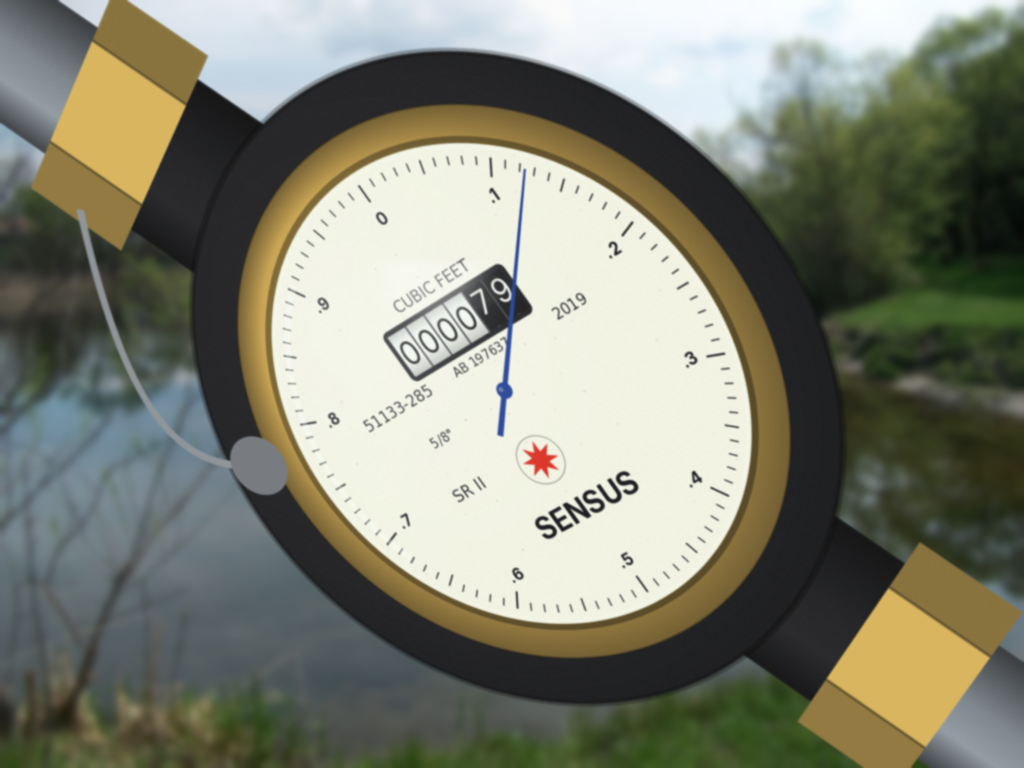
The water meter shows 79.12,ft³
